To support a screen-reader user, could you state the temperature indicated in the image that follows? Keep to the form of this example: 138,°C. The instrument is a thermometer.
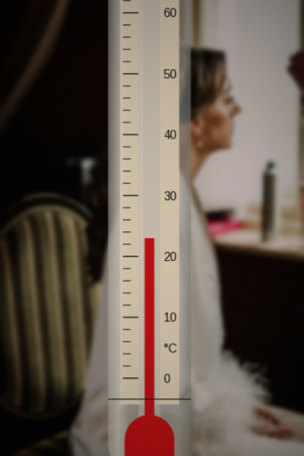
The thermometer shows 23,°C
